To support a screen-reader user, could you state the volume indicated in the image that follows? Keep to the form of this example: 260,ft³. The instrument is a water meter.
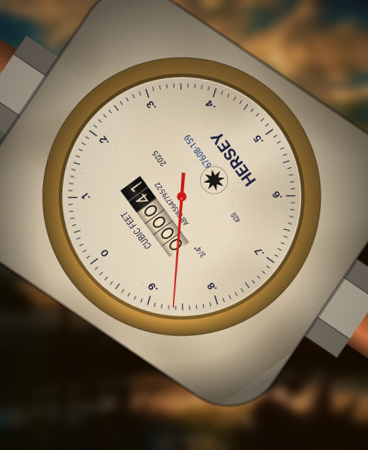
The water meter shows 40.86,ft³
